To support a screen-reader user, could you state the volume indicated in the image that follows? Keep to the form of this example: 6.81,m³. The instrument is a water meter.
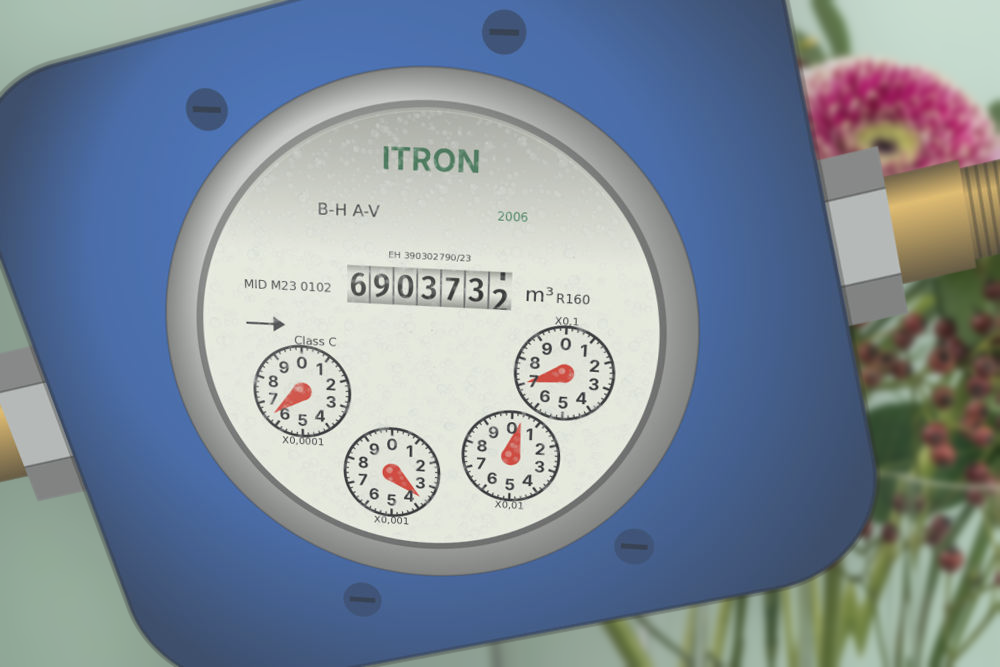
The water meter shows 6903731.7036,m³
